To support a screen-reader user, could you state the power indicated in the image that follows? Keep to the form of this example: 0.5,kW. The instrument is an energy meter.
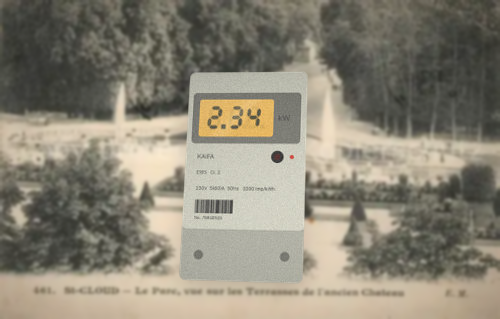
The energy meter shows 2.34,kW
